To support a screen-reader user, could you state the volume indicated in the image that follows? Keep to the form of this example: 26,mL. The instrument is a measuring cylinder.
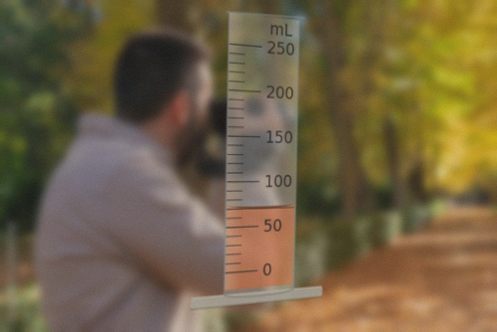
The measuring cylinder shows 70,mL
